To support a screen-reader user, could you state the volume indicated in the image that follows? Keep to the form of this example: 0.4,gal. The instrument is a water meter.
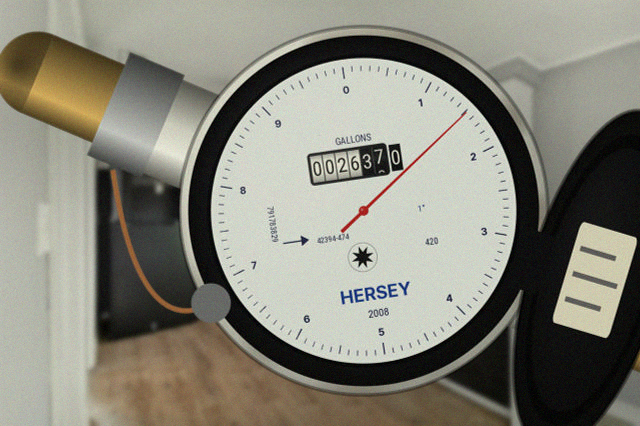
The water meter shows 26371.5,gal
